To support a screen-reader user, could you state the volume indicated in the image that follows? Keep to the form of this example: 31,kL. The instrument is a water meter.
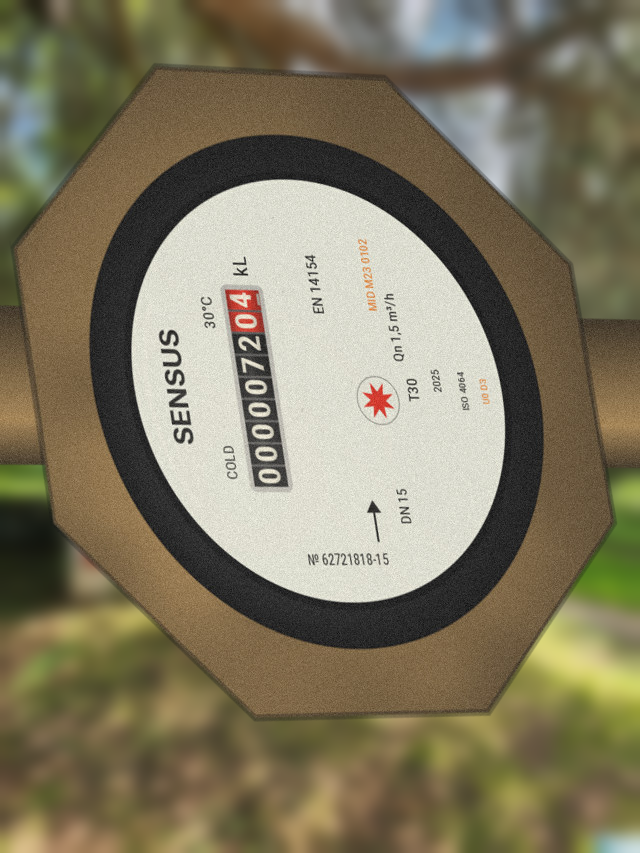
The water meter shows 72.04,kL
